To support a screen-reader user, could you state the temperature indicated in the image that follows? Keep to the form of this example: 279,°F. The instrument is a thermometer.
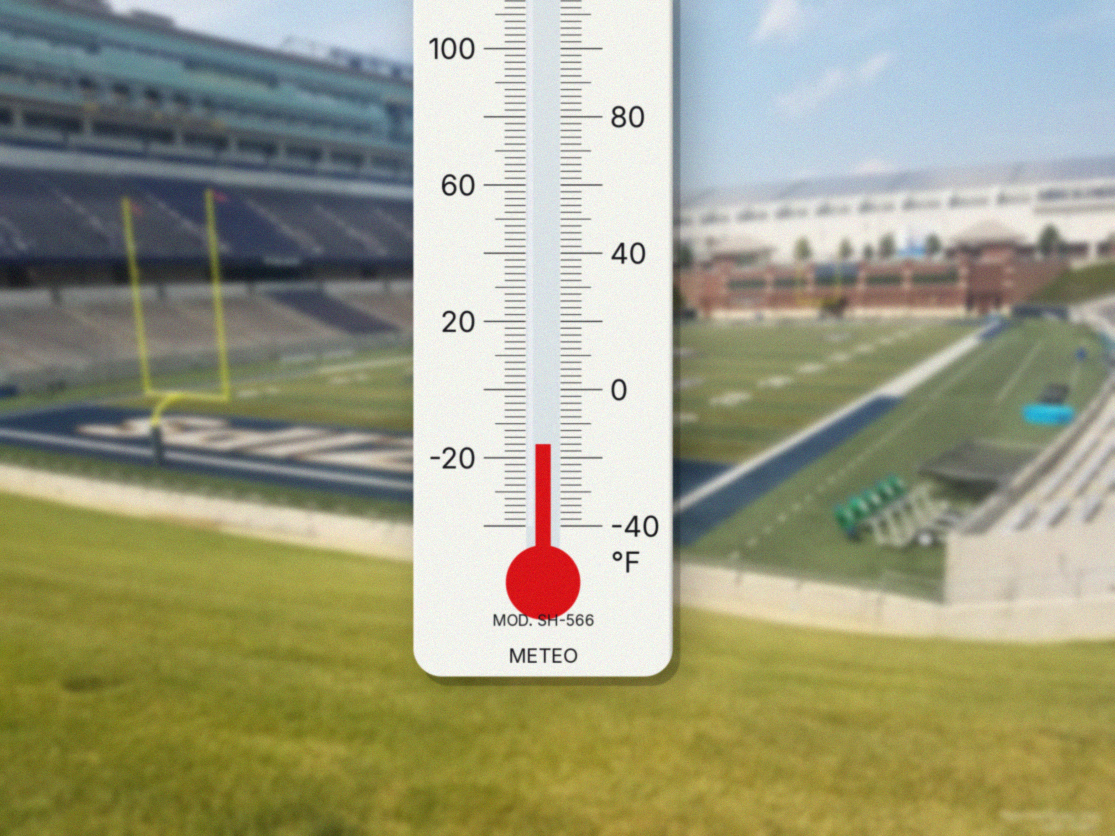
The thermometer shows -16,°F
